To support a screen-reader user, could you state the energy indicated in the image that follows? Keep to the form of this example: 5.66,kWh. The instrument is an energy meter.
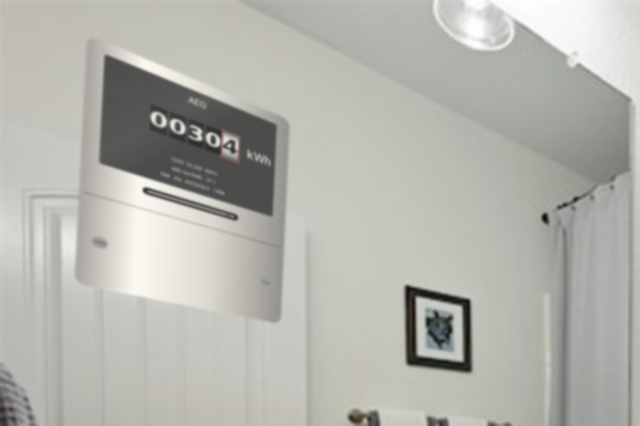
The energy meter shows 30.4,kWh
